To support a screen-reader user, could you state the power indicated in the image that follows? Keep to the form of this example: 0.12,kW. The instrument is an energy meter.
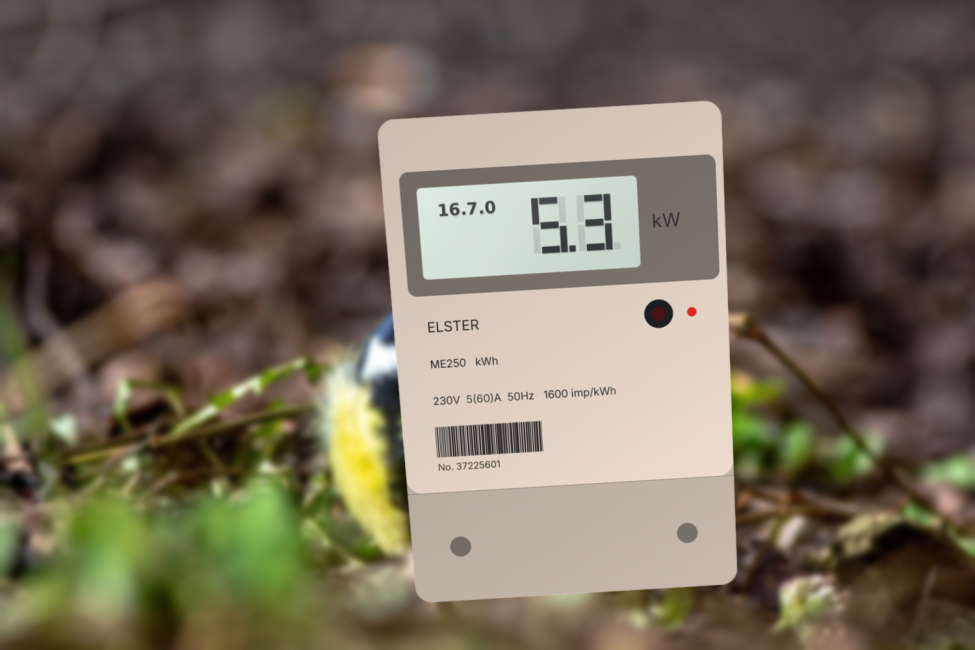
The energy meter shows 5.3,kW
